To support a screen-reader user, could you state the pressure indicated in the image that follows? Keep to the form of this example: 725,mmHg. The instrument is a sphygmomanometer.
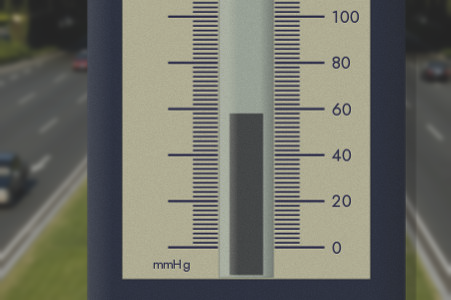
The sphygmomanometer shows 58,mmHg
